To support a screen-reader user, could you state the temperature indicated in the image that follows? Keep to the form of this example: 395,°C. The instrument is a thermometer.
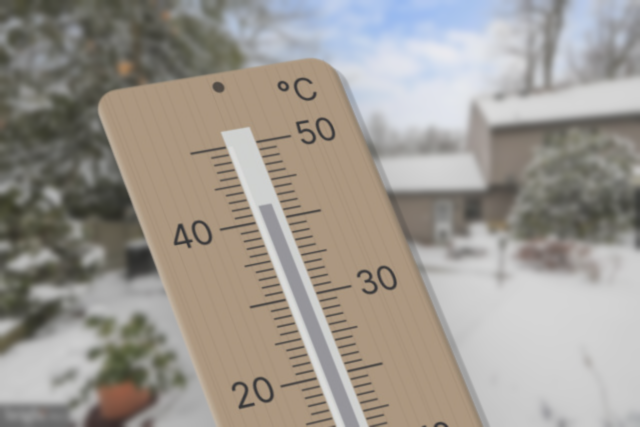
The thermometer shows 42,°C
